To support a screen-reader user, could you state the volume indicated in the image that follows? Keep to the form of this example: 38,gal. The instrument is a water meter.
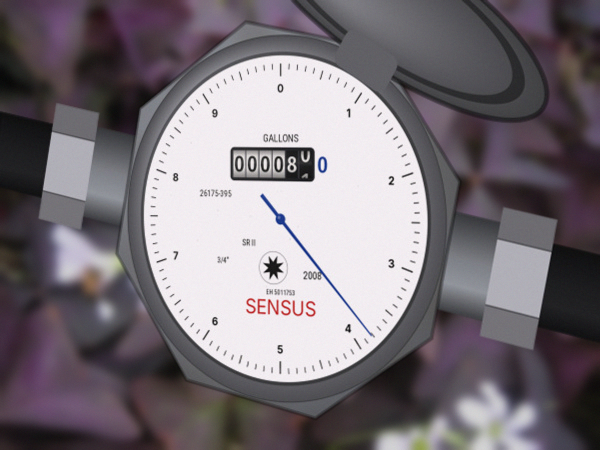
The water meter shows 803.8,gal
